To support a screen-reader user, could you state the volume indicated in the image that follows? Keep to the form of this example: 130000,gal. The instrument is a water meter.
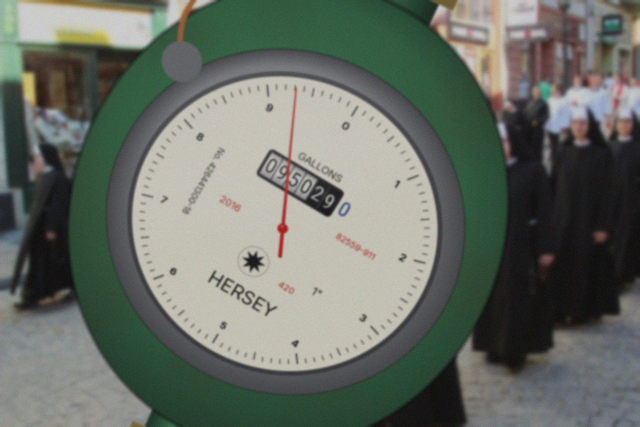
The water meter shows 950289.3,gal
